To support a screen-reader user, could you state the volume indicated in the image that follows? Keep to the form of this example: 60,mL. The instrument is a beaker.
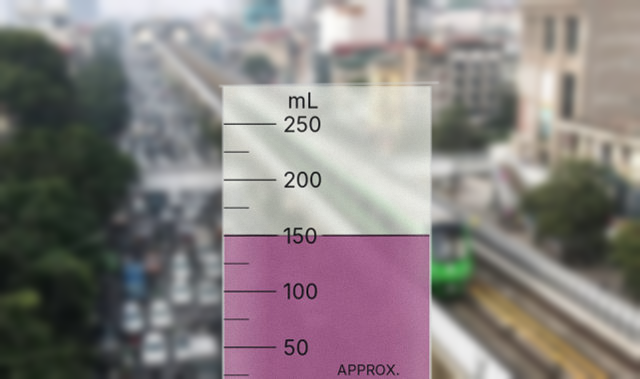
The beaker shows 150,mL
